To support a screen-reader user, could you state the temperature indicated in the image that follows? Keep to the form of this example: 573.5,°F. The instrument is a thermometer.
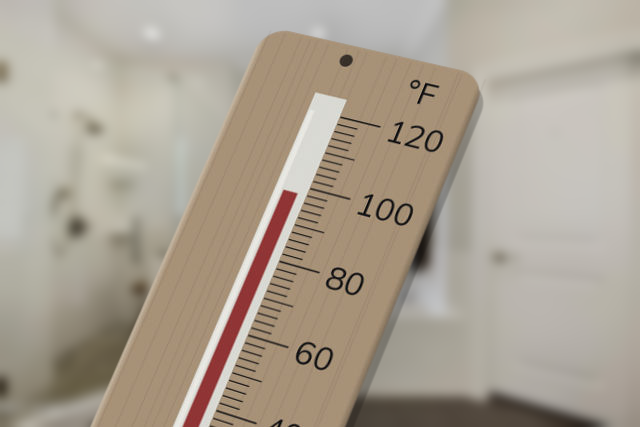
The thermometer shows 98,°F
